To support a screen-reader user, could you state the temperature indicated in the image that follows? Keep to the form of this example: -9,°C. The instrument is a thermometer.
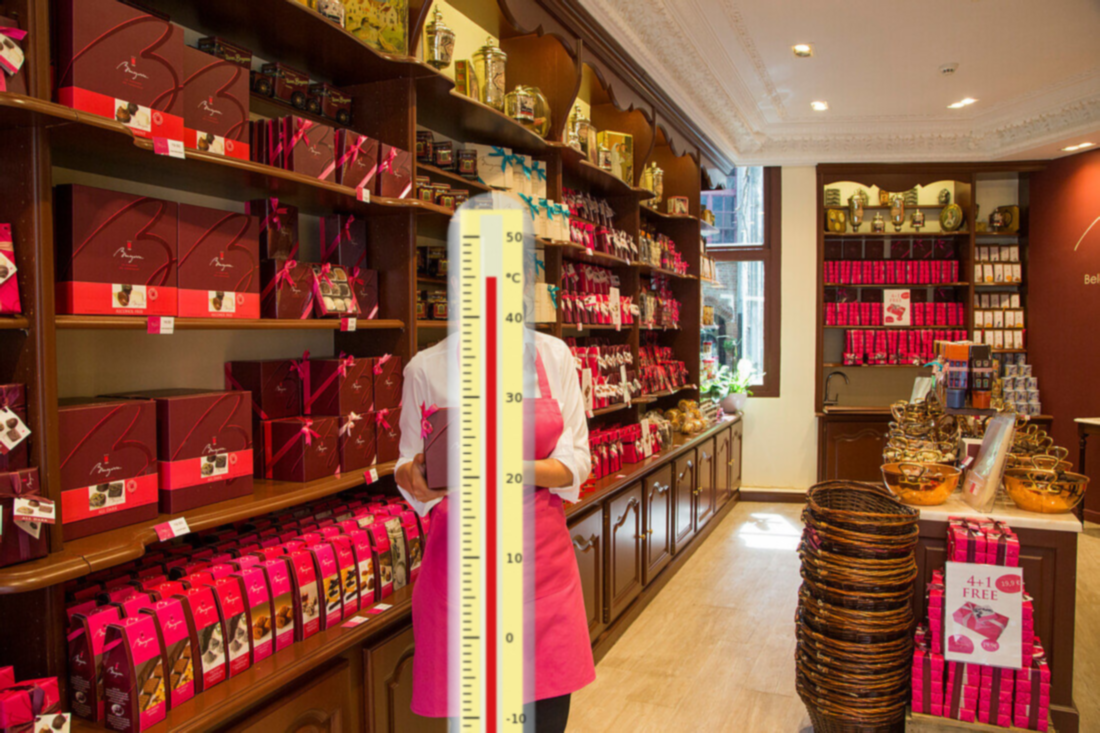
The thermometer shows 45,°C
